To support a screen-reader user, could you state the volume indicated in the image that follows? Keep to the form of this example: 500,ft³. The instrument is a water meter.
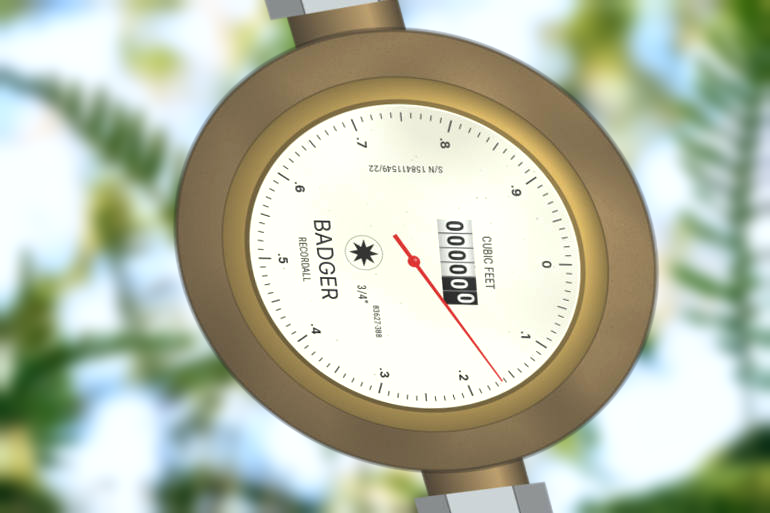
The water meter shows 0.16,ft³
